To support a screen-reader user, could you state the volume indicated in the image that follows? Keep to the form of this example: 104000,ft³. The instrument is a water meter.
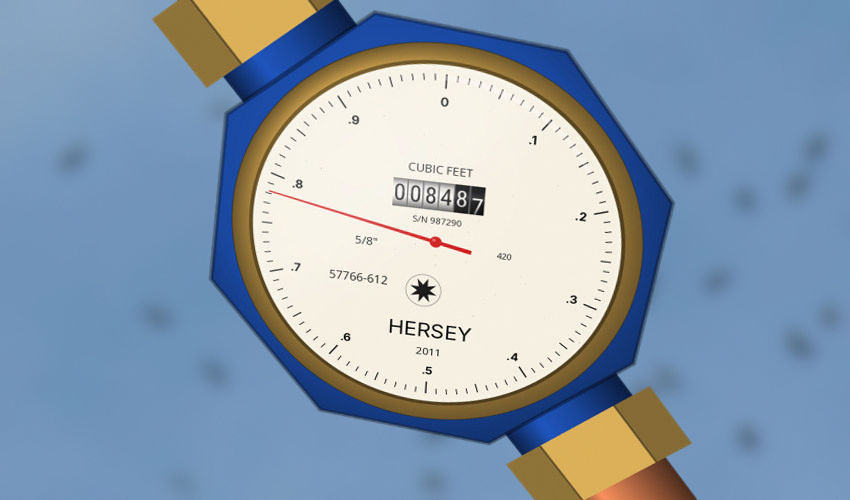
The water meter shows 8486.78,ft³
